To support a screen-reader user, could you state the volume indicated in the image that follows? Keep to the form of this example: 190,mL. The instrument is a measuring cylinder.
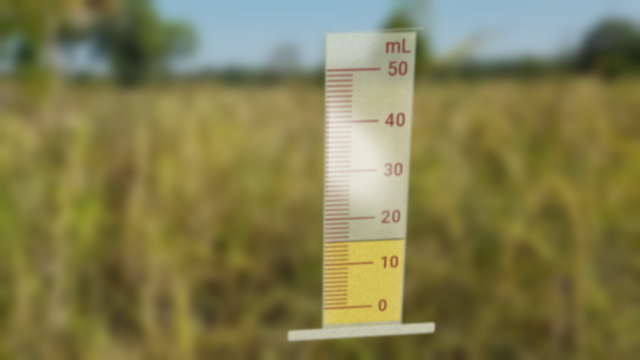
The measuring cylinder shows 15,mL
